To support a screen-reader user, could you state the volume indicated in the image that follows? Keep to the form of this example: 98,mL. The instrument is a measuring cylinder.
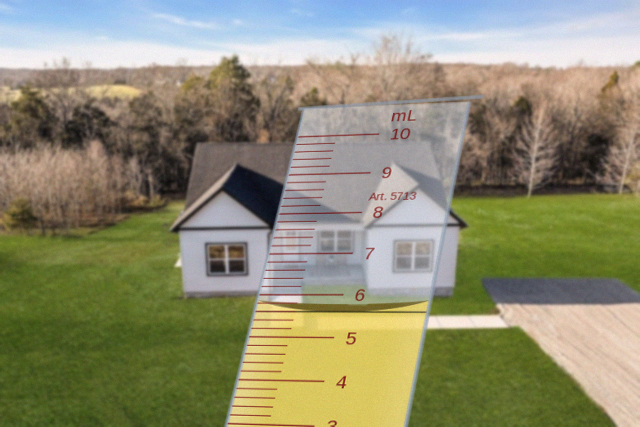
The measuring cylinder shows 5.6,mL
